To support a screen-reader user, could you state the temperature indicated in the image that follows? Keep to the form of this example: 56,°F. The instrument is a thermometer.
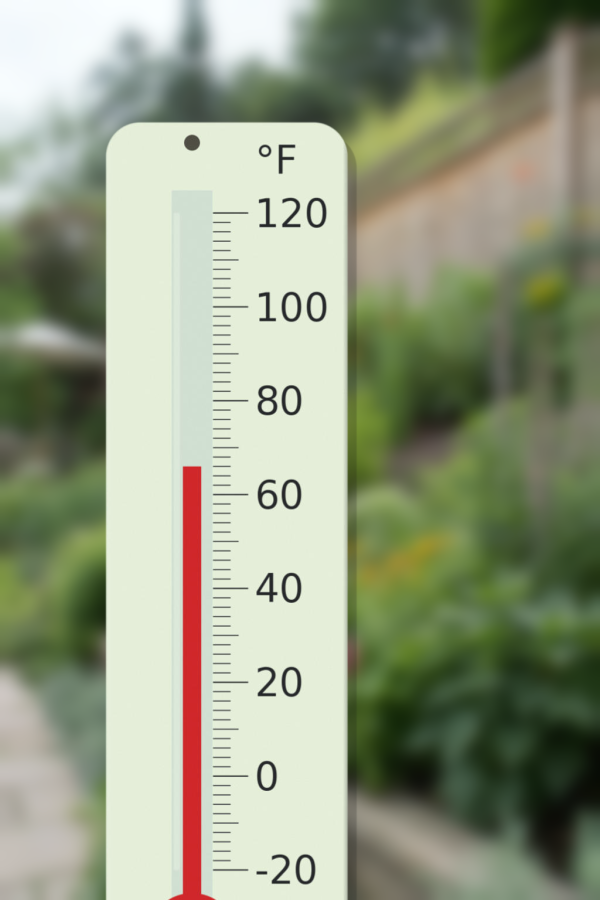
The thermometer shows 66,°F
